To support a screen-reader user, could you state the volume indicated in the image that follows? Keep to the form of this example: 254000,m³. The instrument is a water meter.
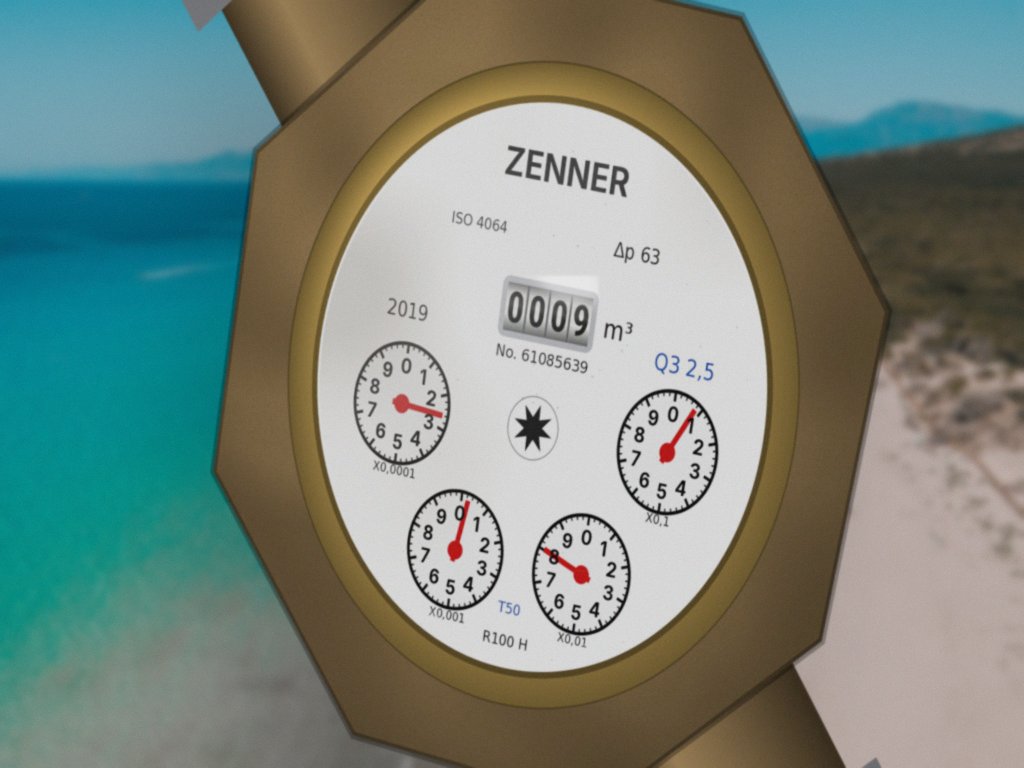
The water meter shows 9.0802,m³
